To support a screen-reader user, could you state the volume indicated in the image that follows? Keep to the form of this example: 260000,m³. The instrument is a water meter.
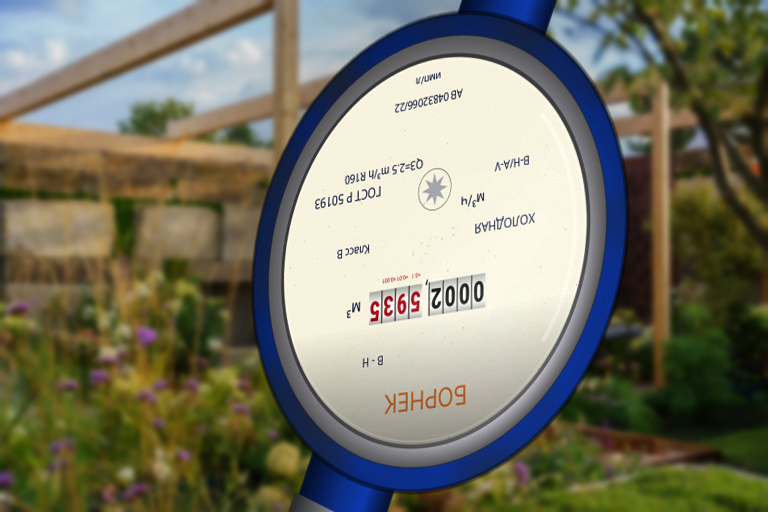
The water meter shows 2.5935,m³
